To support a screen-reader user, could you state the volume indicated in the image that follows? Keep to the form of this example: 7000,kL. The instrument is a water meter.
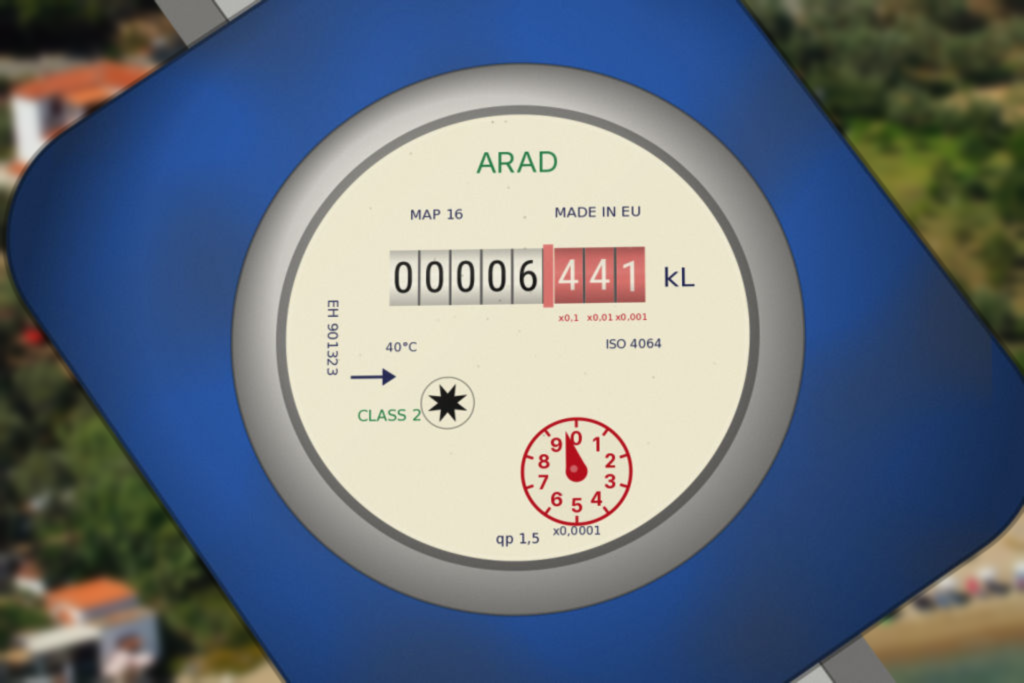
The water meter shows 6.4409,kL
